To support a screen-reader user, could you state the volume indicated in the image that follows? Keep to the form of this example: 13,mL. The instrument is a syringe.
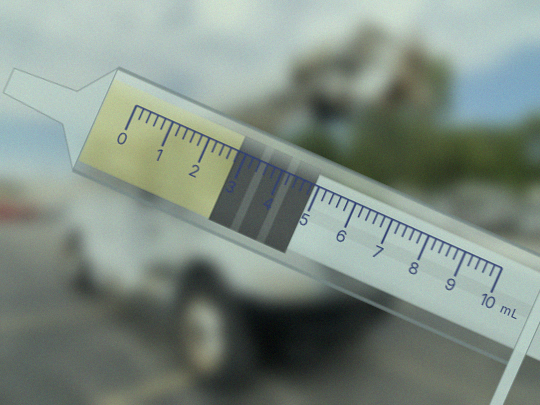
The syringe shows 2.8,mL
